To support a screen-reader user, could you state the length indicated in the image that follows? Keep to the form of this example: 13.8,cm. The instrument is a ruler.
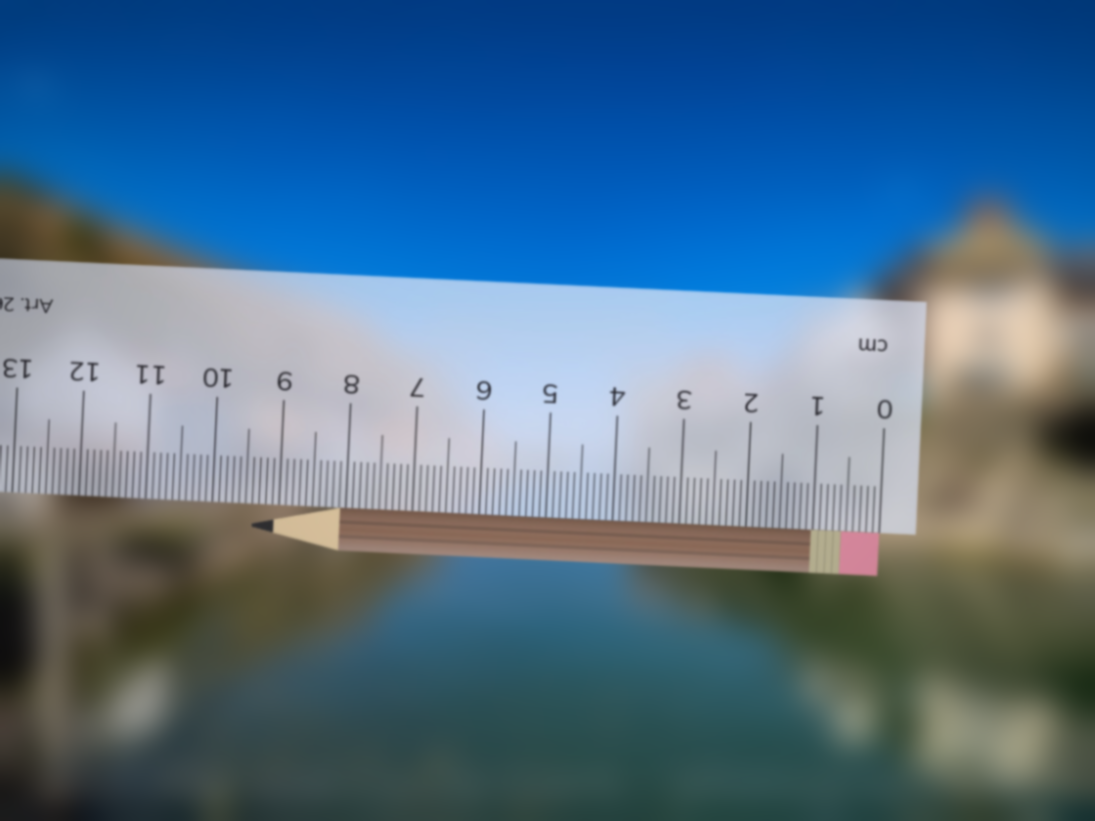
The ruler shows 9.4,cm
